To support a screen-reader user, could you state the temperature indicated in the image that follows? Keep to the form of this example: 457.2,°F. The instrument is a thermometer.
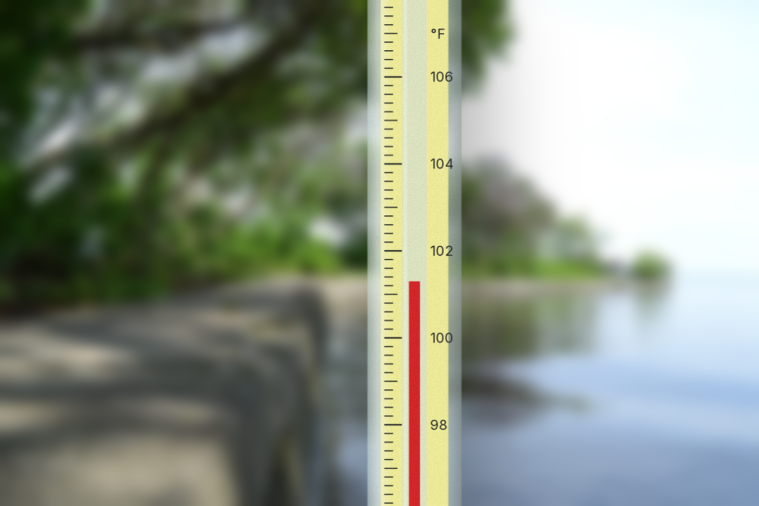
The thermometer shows 101.3,°F
